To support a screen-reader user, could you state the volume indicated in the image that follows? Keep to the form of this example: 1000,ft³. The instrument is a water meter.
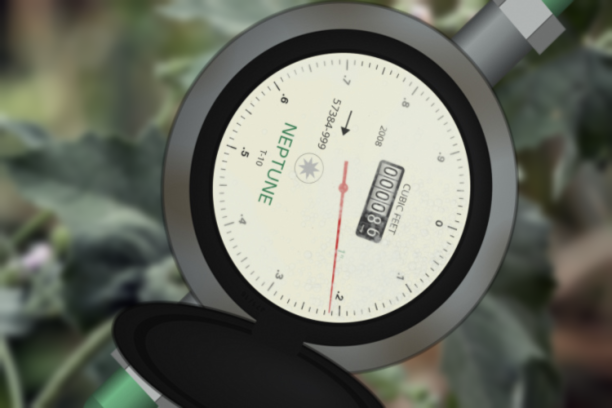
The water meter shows 86.21,ft³
